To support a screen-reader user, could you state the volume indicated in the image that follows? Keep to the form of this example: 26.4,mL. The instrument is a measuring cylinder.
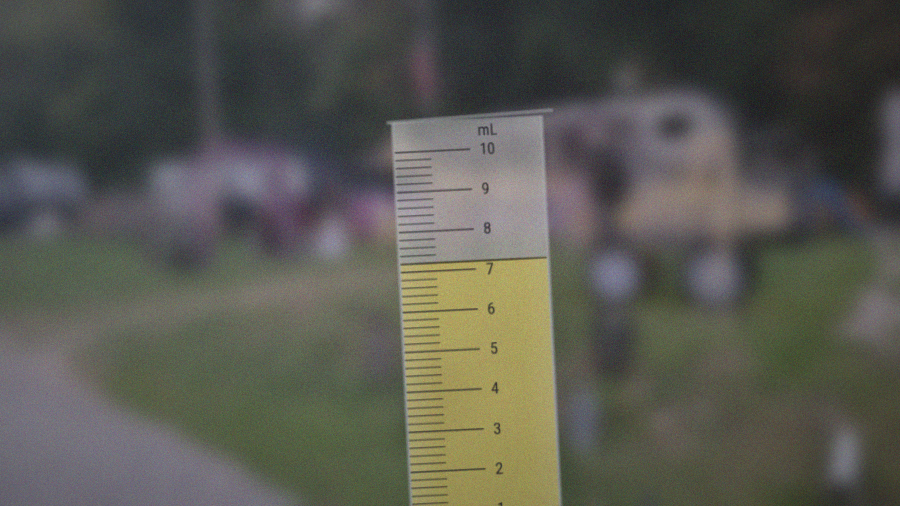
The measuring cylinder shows 7.2,mL
